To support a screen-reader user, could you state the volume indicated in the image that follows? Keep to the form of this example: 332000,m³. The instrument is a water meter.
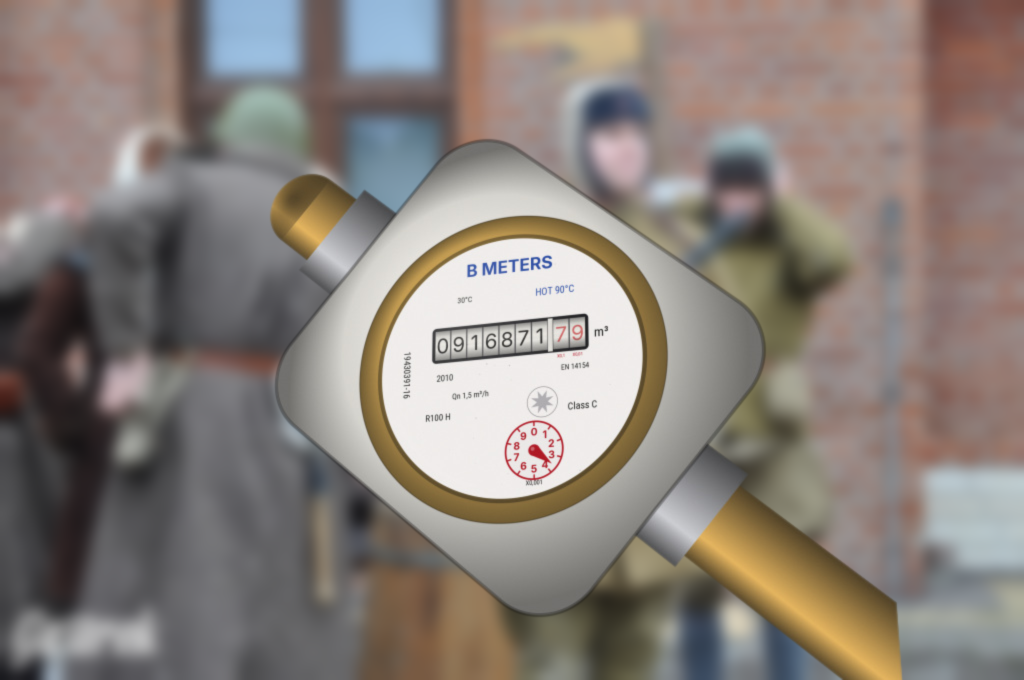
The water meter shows 916871.793,m³
